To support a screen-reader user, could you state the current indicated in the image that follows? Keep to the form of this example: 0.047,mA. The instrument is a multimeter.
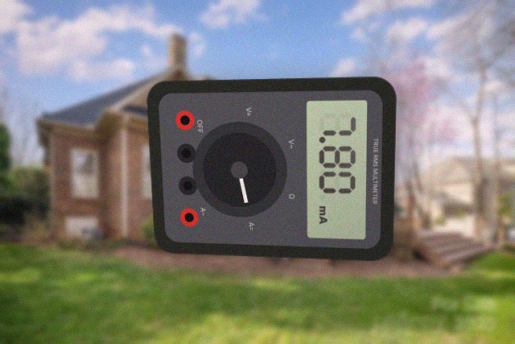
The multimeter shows 7.80,mA
